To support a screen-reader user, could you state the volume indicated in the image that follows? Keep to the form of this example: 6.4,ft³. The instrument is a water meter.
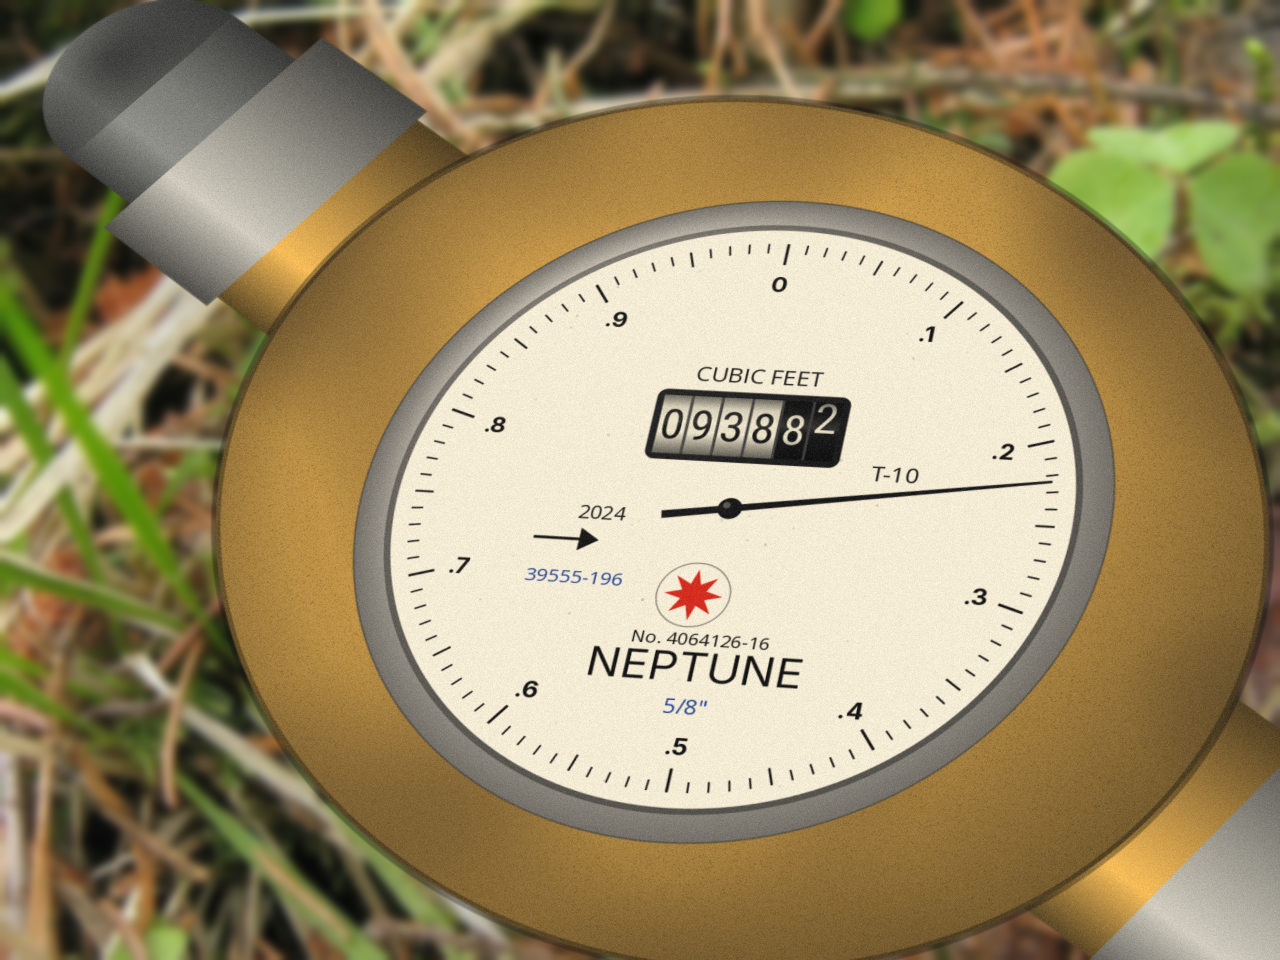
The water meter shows 93882.22,ft³
